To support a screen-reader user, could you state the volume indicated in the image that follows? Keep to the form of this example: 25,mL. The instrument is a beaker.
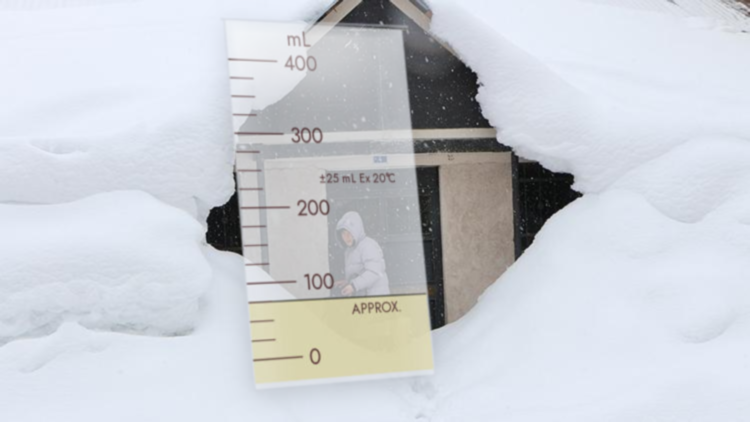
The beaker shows 75,mL
